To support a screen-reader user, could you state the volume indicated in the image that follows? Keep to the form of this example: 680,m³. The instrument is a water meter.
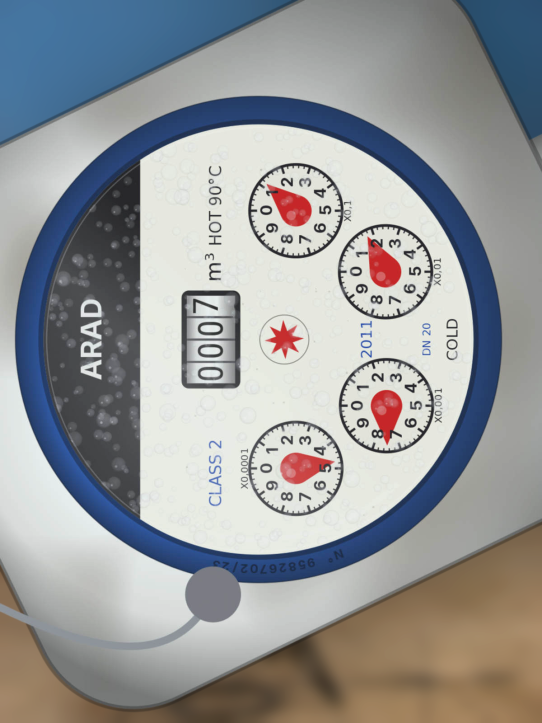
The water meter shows 7.1174,m³
